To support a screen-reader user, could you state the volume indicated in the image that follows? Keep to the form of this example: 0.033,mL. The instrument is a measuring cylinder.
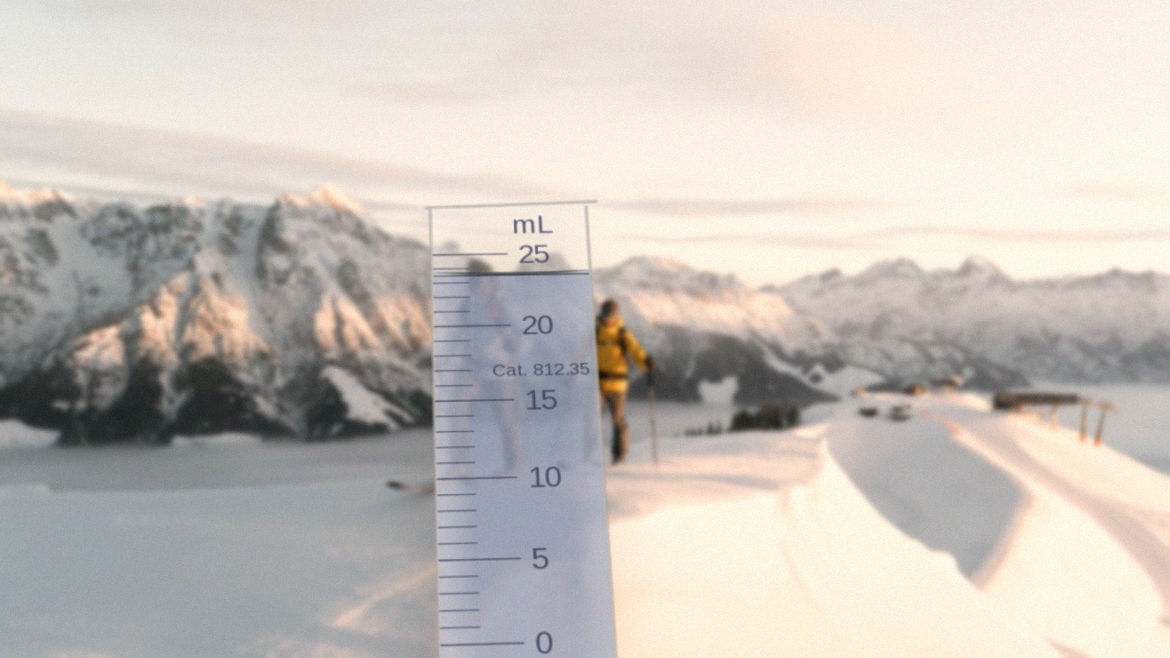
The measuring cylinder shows 23.5,mL
